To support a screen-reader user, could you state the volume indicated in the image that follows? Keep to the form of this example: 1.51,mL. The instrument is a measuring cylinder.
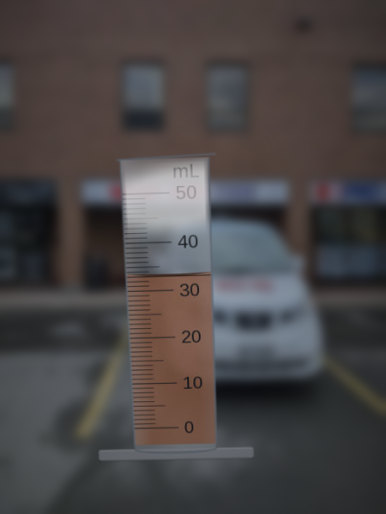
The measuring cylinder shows 33,mL
